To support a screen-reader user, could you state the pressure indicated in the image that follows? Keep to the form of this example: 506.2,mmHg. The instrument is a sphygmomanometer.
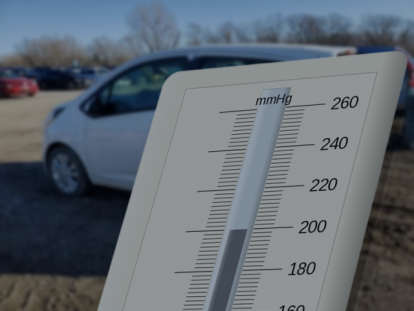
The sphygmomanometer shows 200,mmHg
